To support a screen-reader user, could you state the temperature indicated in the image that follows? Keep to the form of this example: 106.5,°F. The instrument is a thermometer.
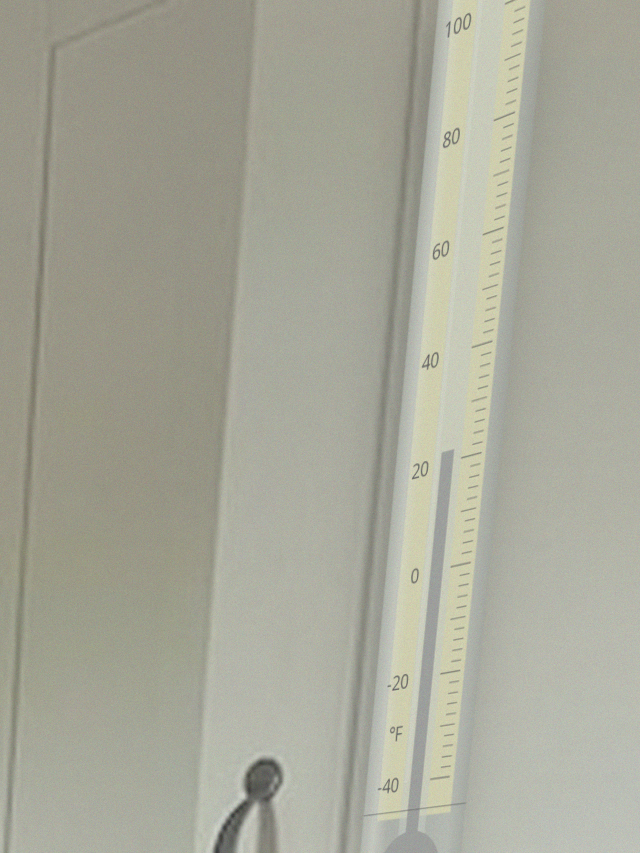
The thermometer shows 22,°F
